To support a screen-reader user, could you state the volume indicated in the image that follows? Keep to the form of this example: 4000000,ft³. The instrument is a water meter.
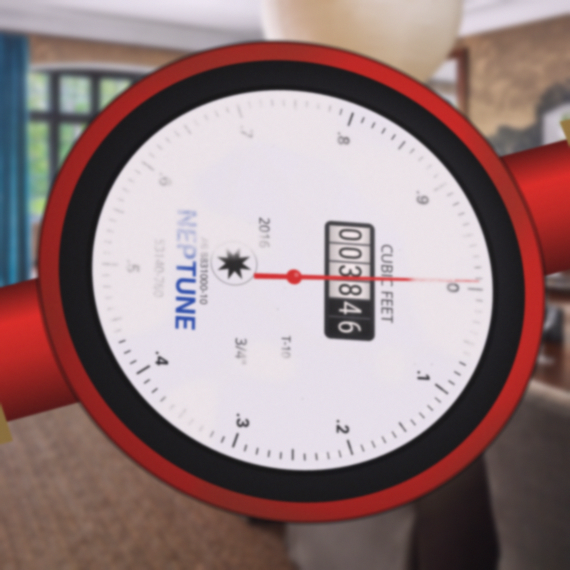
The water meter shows 3845.99,ft³
